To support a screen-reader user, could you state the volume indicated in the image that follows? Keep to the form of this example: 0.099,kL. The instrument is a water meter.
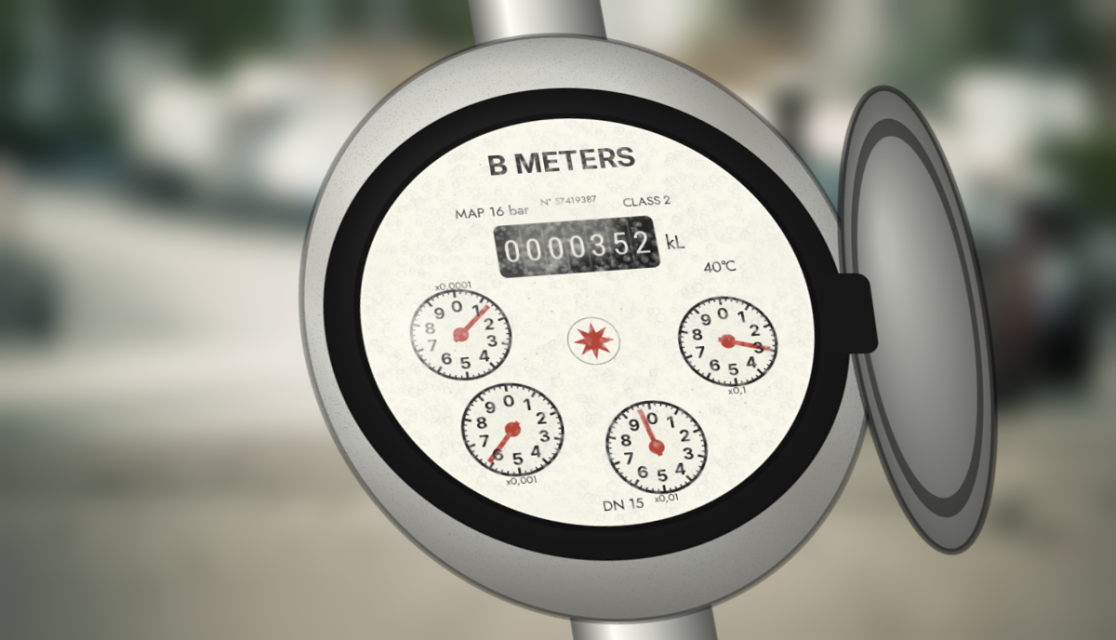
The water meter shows 352.2961,kL
